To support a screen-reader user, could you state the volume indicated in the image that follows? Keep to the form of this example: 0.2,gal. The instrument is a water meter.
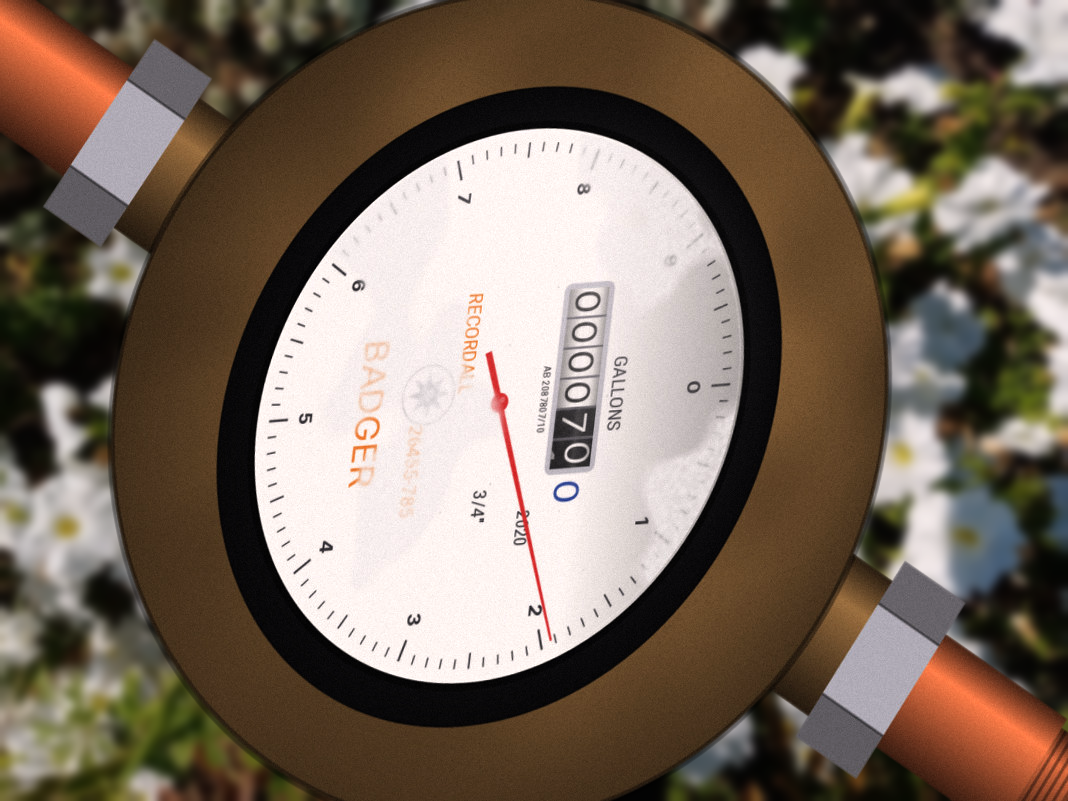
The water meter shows 701.9,gal
